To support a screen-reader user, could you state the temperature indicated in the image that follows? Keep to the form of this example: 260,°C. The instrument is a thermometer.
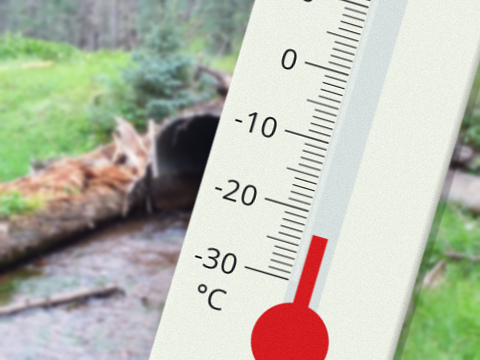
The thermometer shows -23,°C
